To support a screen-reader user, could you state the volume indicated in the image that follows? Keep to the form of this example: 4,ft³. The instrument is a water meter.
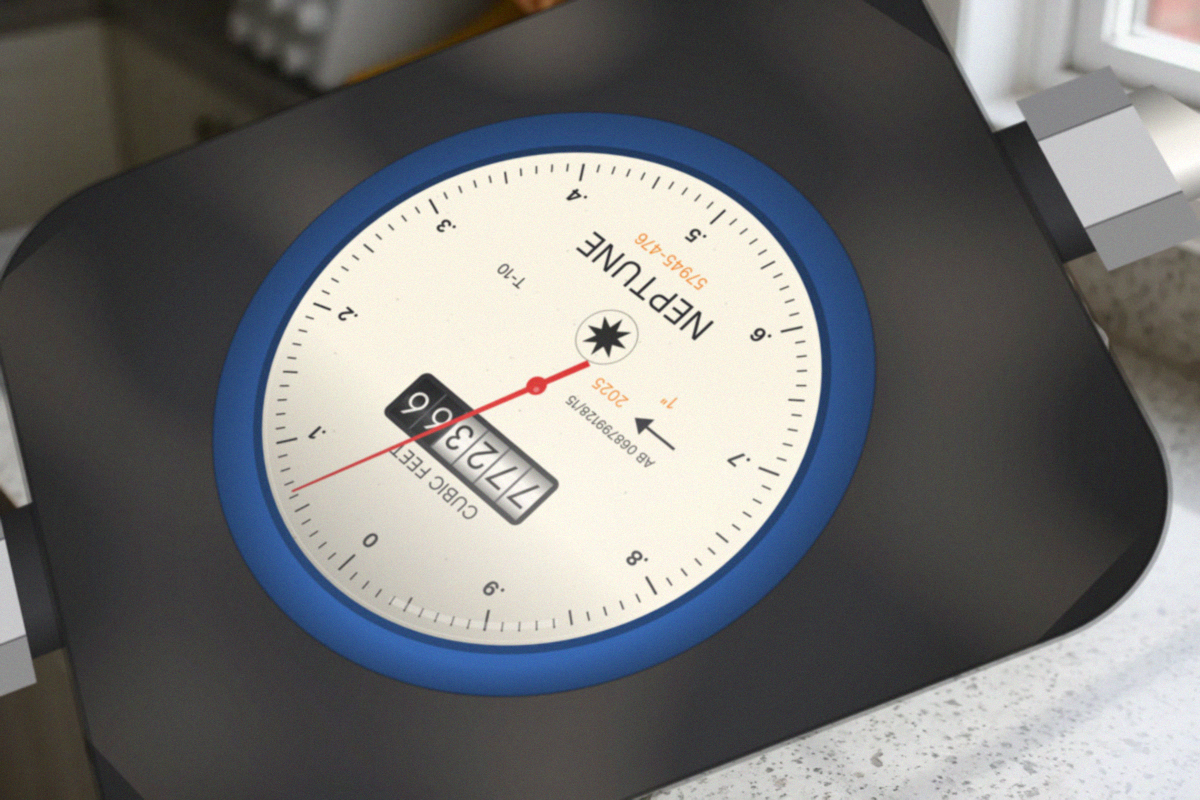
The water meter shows 772366.06,ft³
